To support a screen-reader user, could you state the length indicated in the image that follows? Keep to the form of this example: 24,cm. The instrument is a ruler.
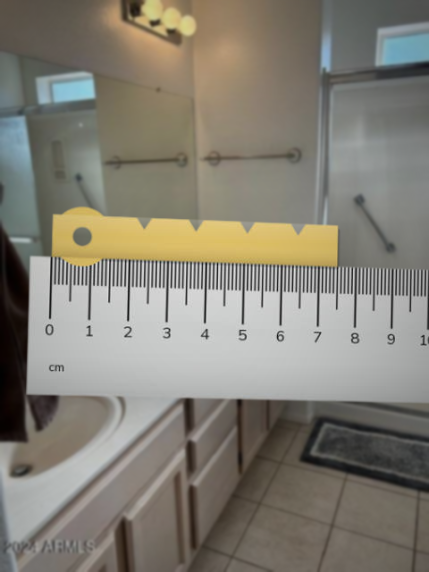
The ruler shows 7.5,cm
